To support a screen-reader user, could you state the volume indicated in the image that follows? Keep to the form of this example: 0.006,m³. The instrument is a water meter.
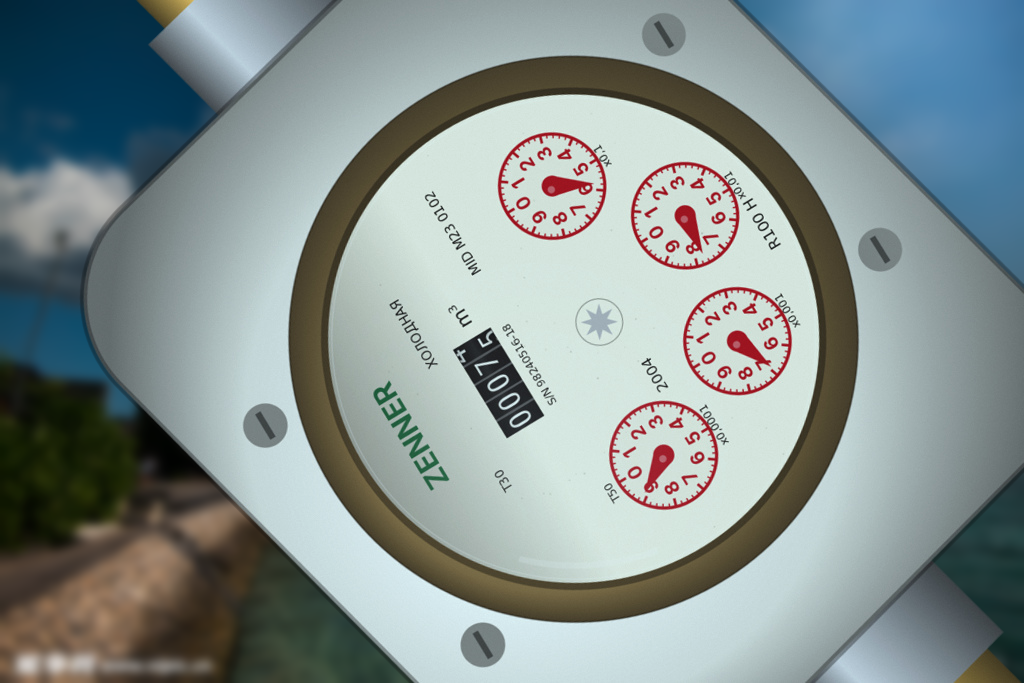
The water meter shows 74.5769,m³
